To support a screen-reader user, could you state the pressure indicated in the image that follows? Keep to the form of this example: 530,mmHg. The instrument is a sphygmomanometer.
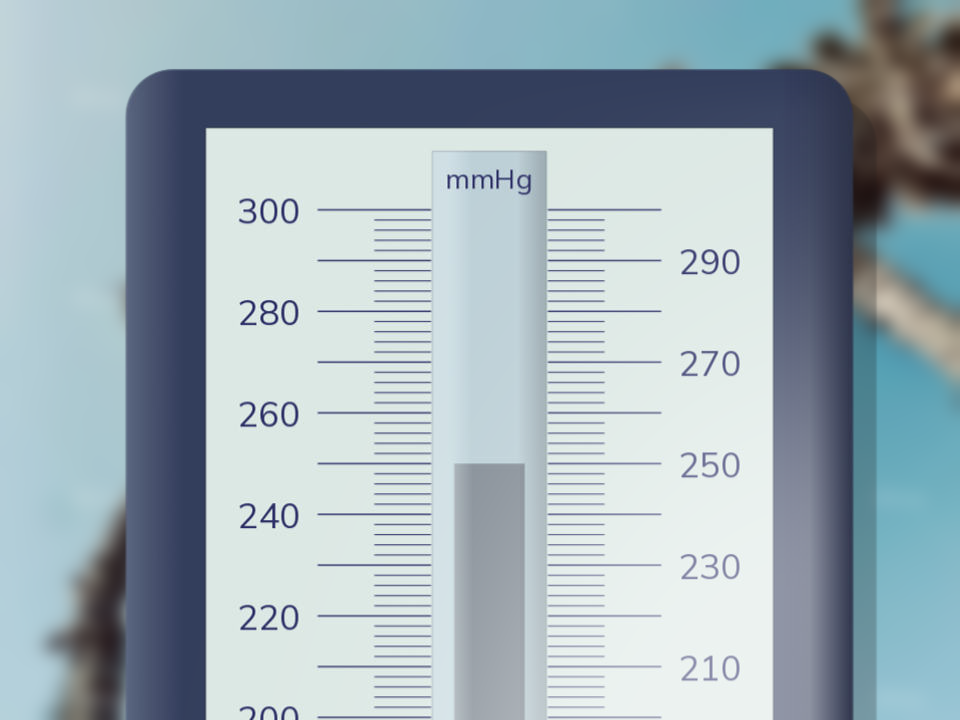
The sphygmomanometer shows 250,mmHg
